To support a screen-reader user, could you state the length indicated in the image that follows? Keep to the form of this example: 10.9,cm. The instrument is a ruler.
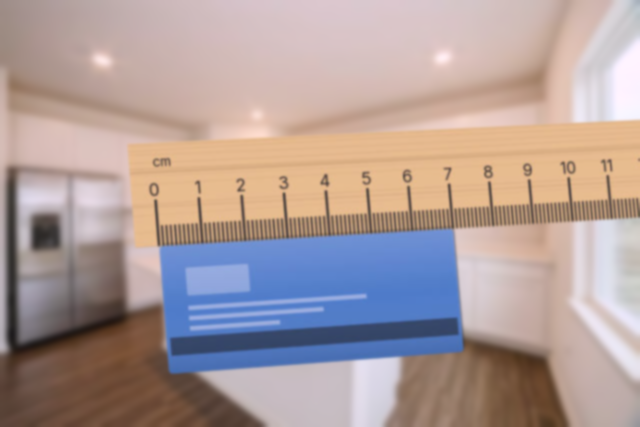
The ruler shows 7,cm
